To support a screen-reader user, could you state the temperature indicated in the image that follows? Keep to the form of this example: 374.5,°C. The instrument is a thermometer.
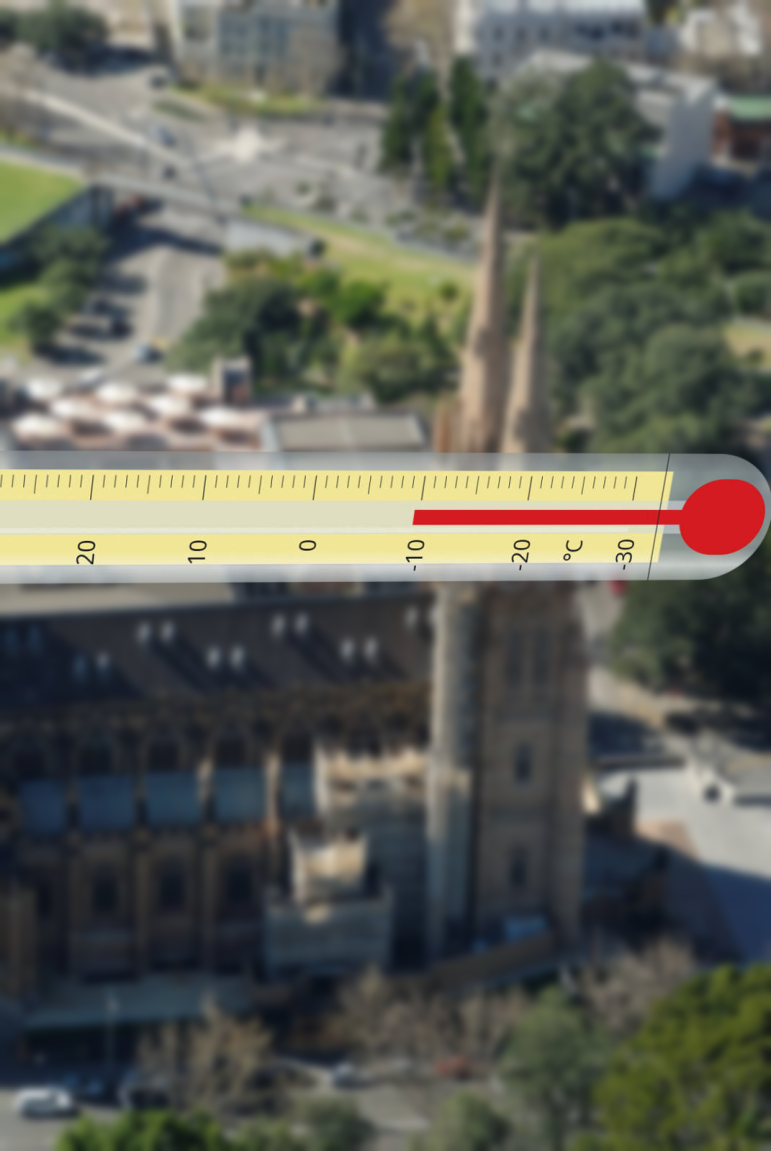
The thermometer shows -9.5,°C
